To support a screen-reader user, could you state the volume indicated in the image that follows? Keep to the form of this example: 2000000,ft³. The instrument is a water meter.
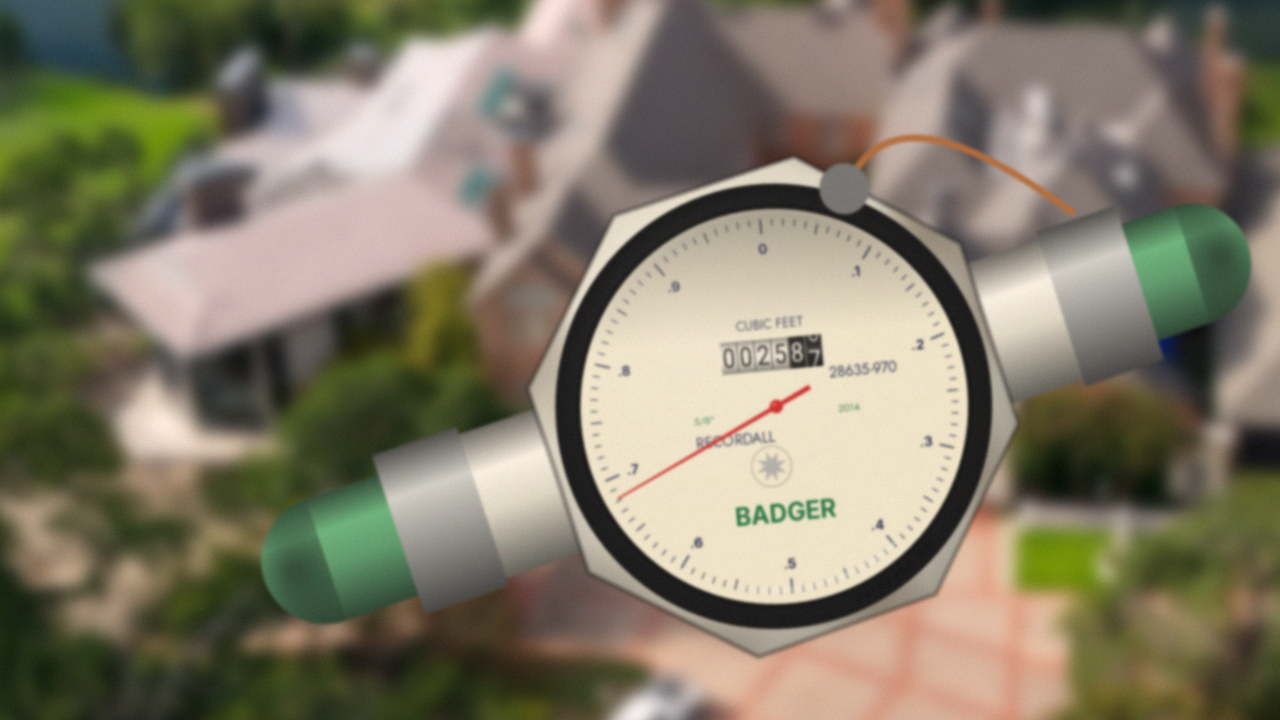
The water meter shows 2586.68,ft³
